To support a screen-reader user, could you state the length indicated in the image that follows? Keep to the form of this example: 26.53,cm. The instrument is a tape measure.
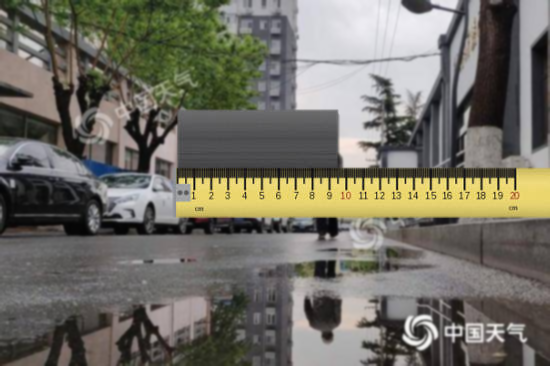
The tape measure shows 9.5,cm
